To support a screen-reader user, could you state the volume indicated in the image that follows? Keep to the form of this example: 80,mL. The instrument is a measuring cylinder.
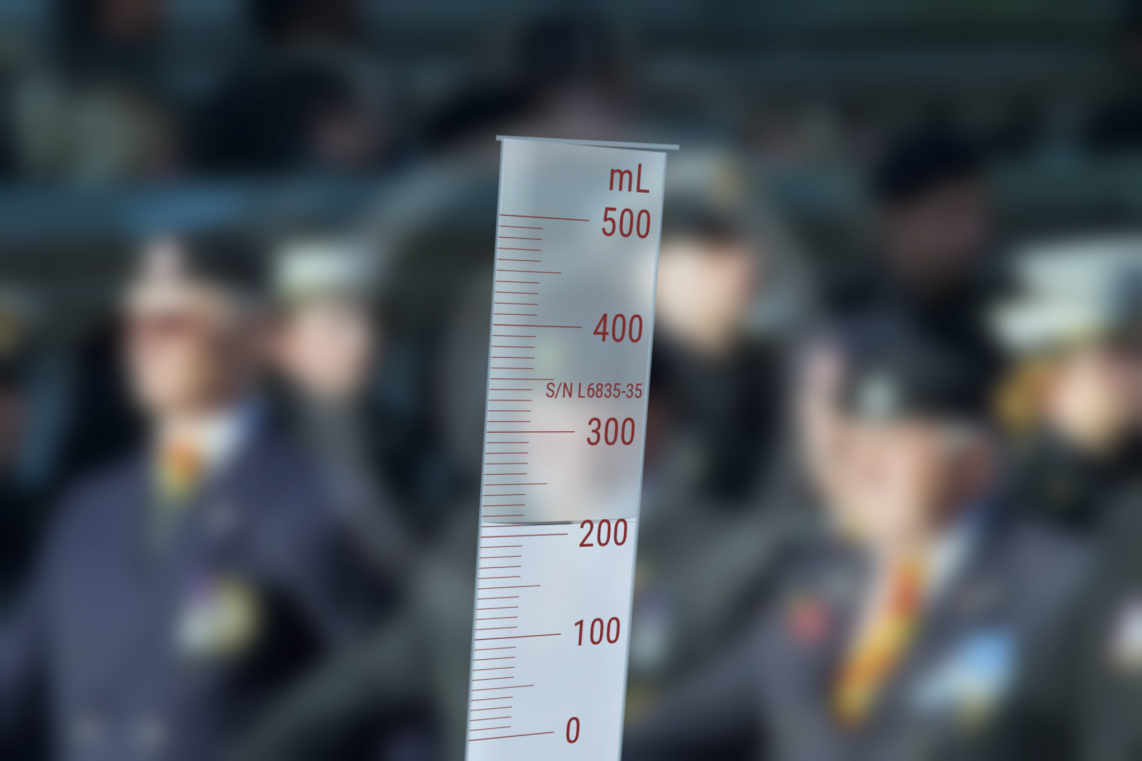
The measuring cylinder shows 210,mL
